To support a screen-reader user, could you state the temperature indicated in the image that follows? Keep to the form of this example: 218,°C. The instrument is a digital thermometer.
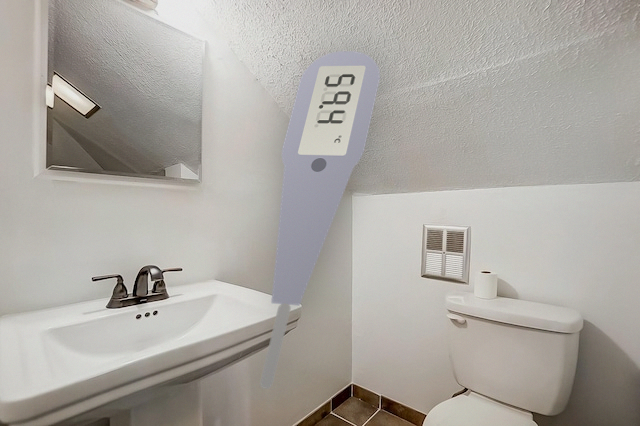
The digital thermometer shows 59.4,°C
